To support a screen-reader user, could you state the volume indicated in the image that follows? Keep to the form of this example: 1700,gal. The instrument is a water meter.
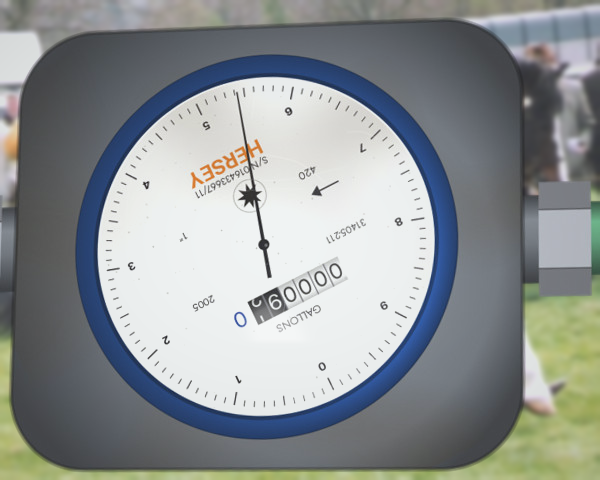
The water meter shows 915.4,gal
